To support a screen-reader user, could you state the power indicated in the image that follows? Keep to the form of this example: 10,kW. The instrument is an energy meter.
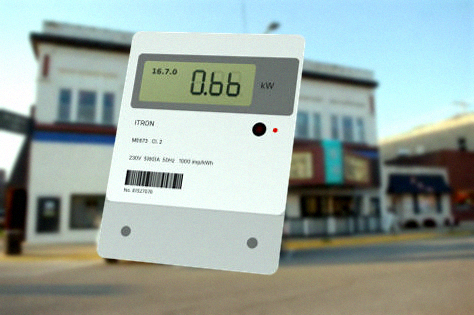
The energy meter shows 0.66,kW
